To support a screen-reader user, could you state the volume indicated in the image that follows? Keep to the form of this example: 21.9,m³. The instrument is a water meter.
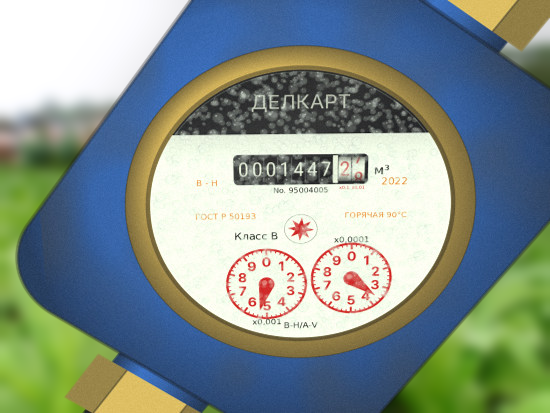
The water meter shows 1447.2753,m³
